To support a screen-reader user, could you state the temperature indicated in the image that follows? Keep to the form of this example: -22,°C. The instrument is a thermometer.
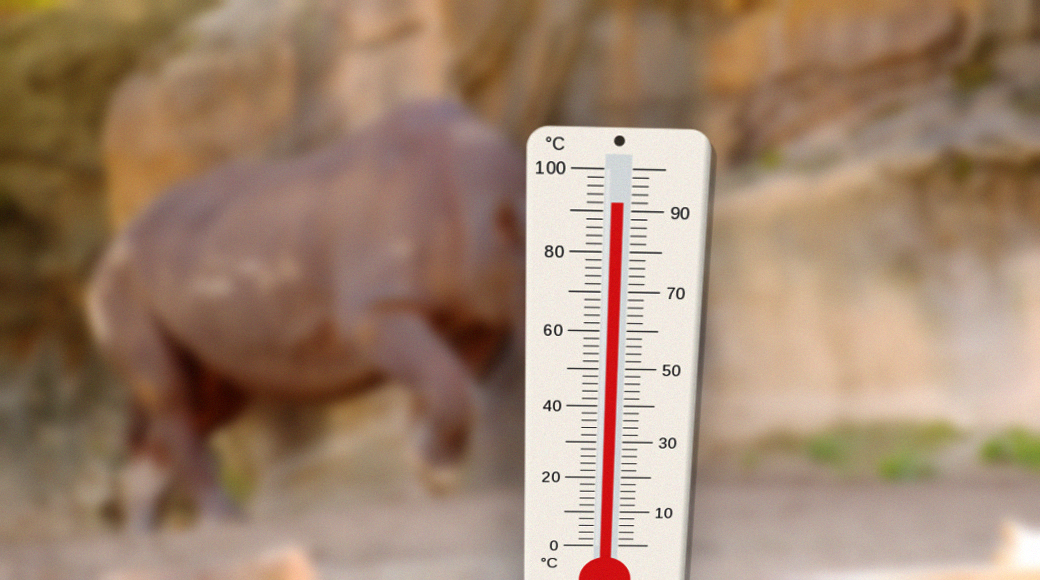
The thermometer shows 92,°C
